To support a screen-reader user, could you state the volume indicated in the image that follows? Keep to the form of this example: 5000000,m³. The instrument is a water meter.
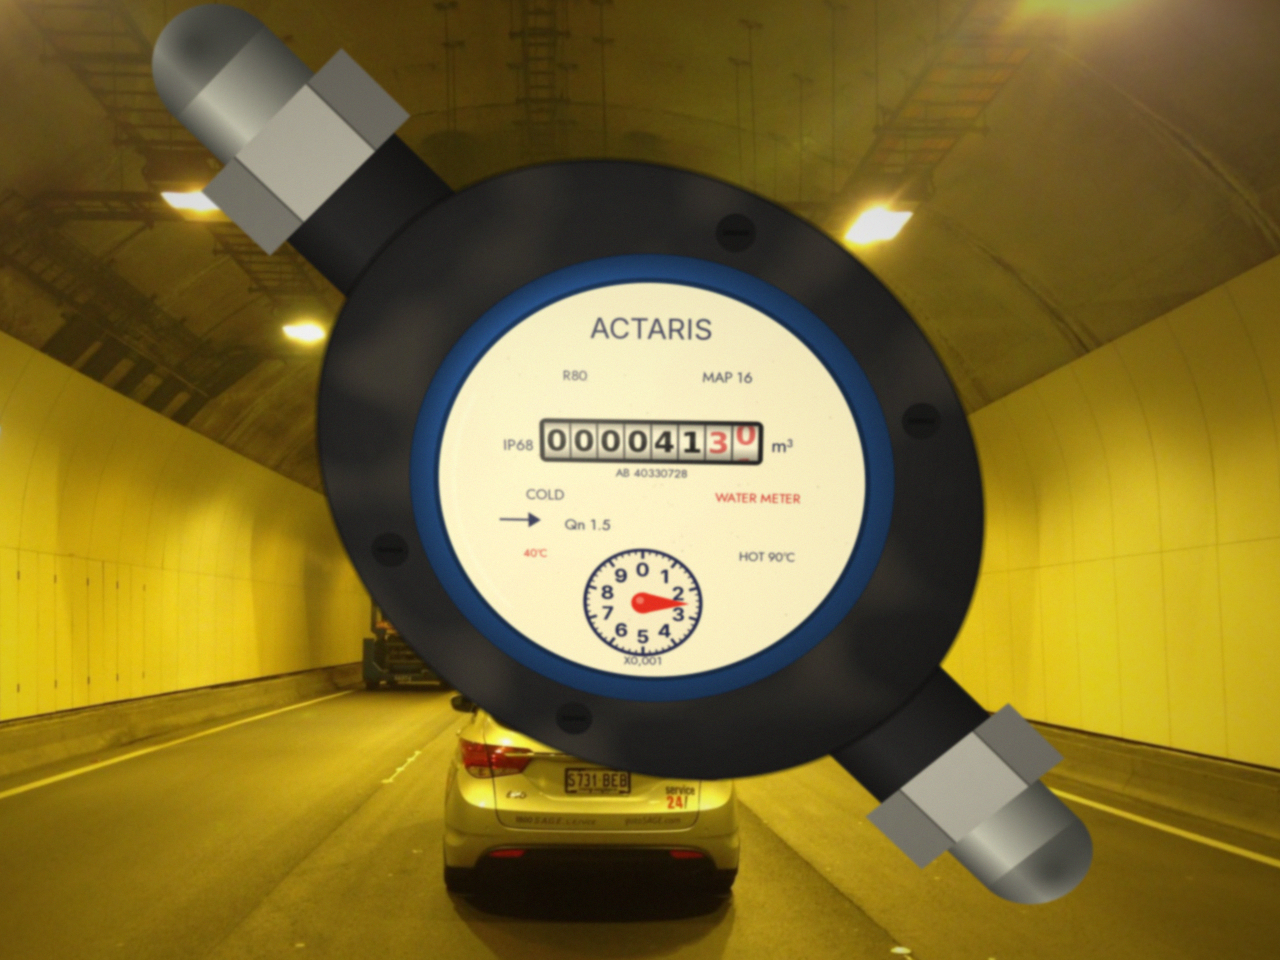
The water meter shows 41.302,m³
